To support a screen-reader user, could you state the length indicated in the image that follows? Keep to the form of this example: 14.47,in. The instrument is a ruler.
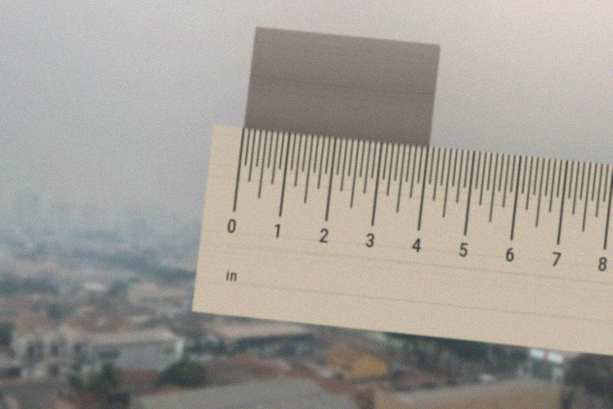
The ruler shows 4,in
